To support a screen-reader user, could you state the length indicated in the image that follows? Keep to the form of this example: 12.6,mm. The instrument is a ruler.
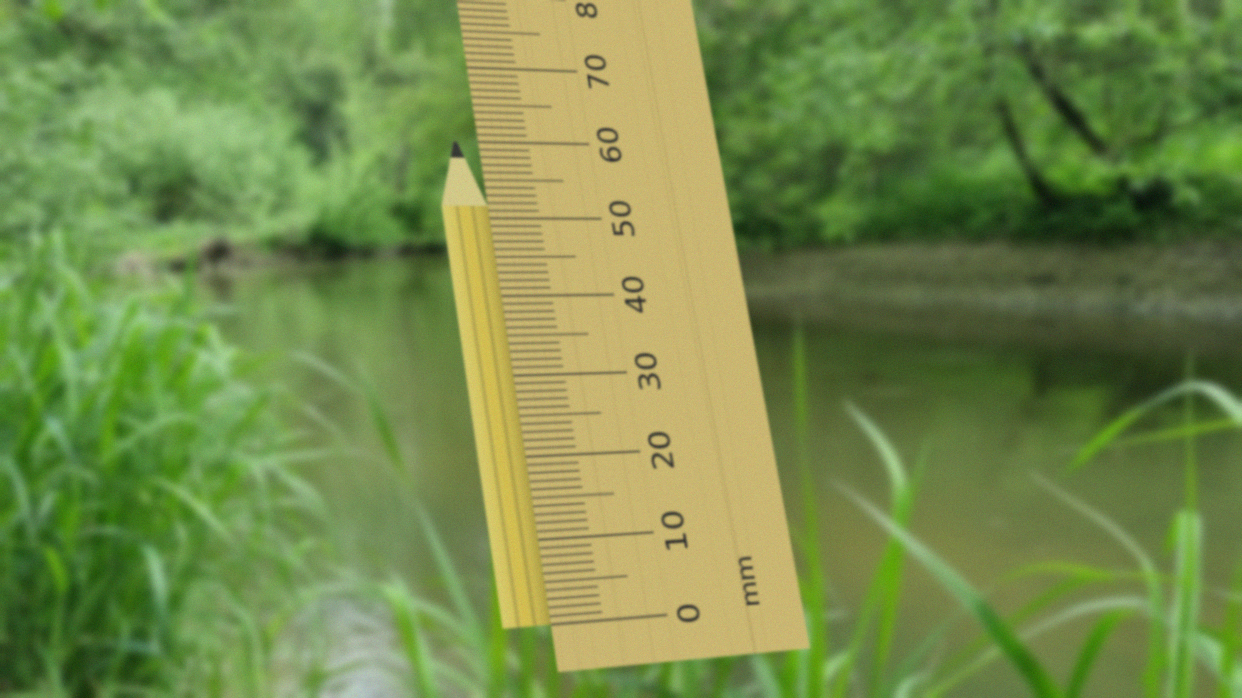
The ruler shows 60,mm
